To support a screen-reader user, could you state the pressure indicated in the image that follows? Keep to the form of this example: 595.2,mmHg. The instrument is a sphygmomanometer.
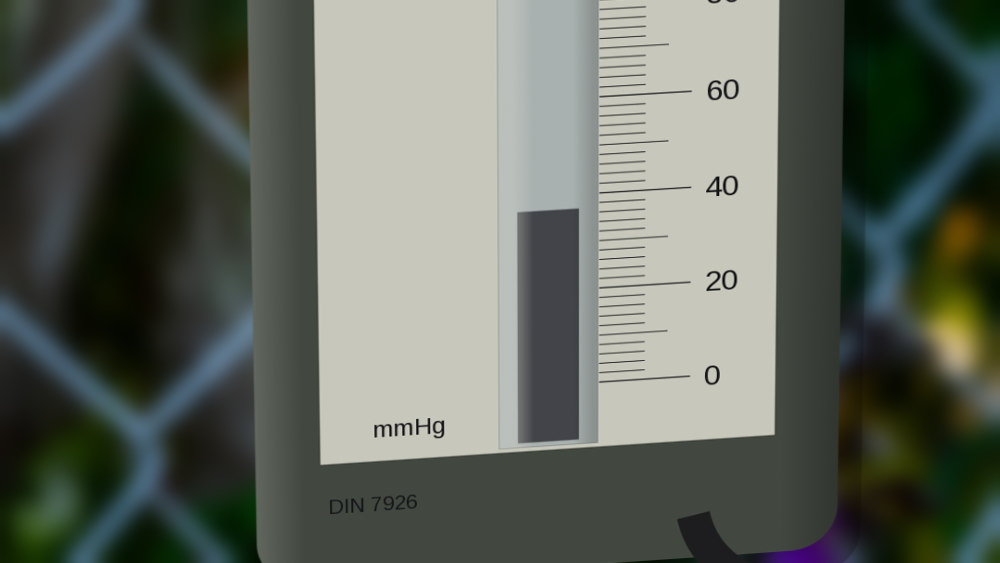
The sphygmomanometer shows 37,mmHg
